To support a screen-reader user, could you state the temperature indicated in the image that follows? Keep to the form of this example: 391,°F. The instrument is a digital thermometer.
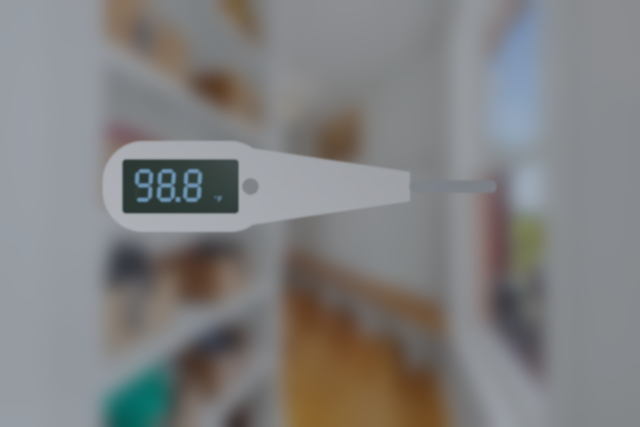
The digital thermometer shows 98.8,°F
